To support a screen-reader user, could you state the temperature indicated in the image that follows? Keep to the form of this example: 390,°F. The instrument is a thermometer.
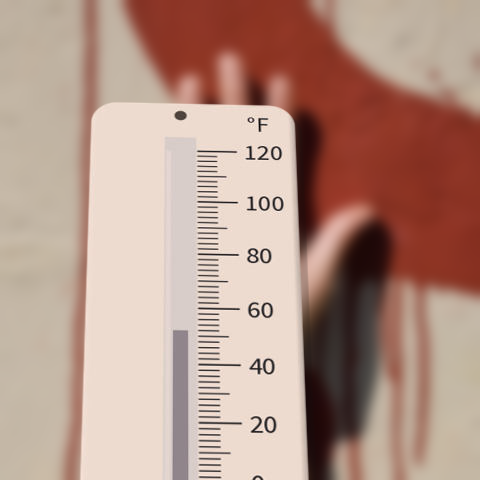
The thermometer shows 52,°F
